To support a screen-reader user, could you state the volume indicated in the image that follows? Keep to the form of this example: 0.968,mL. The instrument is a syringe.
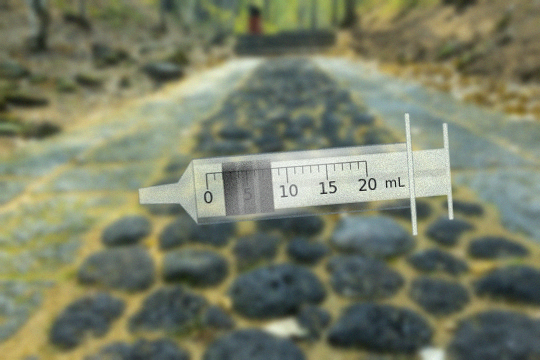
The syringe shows 2,mL
